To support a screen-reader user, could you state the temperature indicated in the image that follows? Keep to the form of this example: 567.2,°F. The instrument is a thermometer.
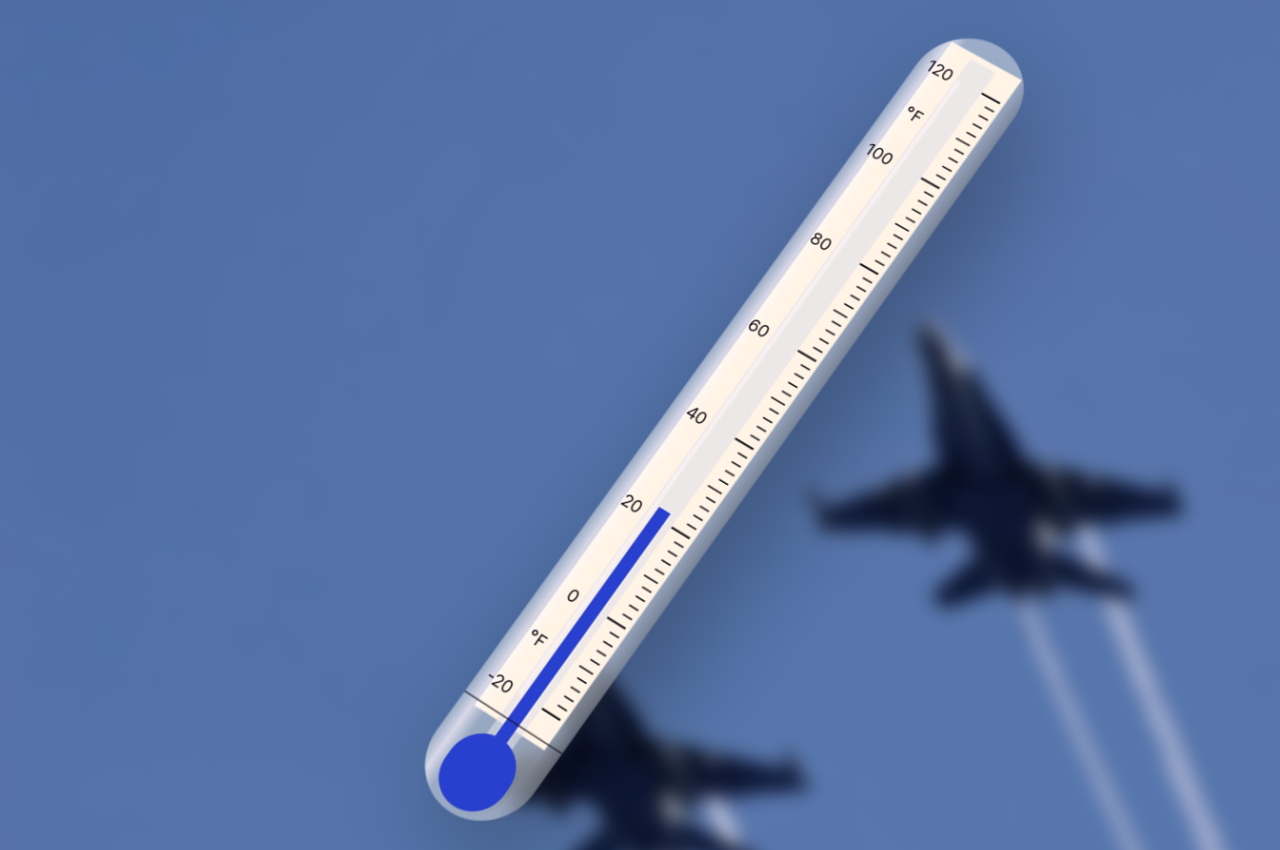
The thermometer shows 22,°F
